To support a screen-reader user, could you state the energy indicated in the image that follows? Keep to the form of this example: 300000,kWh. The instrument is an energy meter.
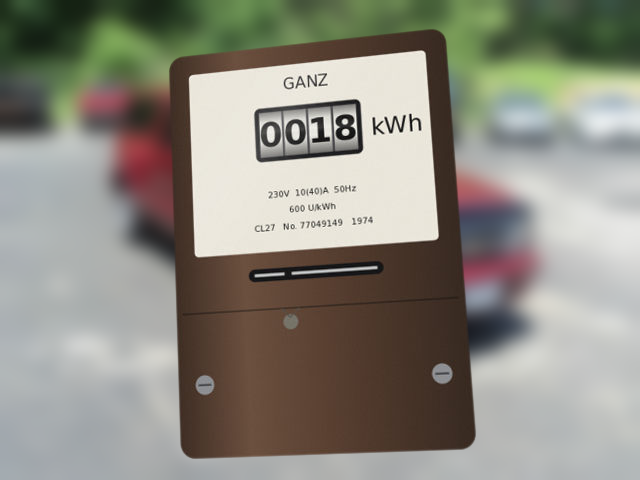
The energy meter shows 18,kWh
